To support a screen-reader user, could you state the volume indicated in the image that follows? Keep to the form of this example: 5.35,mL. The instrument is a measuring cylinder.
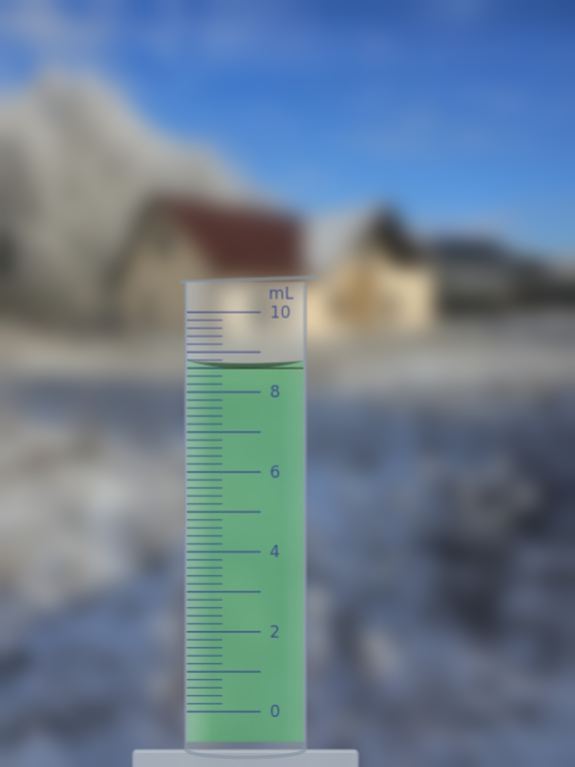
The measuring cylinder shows 8.6,mL
